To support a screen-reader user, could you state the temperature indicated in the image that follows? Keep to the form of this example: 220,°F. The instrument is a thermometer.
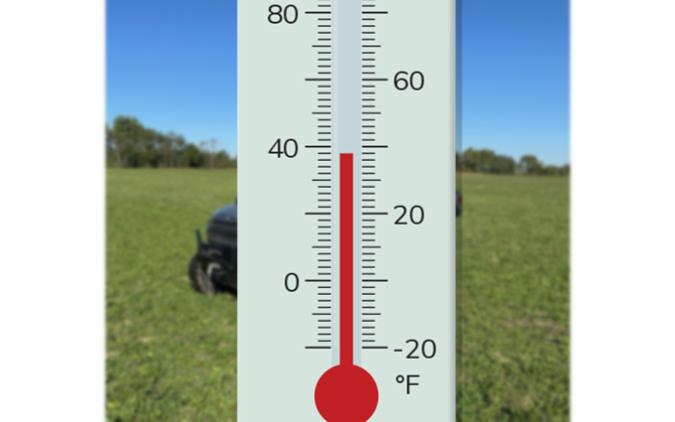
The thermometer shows 38,°F
